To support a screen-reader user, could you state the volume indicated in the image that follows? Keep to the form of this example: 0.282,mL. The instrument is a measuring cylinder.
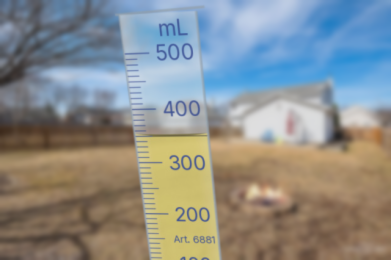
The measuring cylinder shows 350,mL
